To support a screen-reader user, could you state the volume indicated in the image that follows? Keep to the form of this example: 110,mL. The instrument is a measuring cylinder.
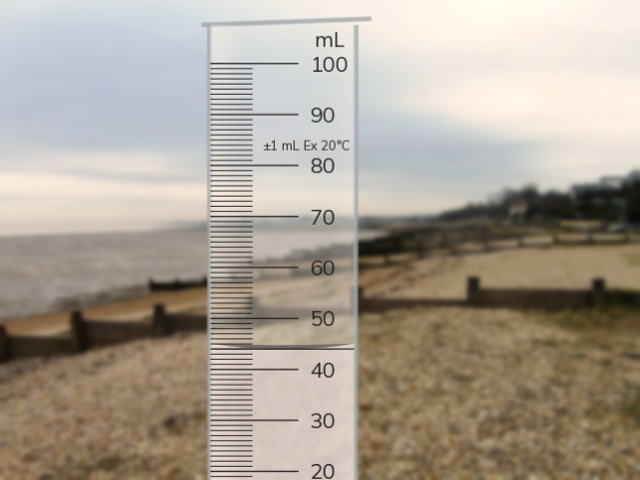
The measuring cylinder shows 44,mL
